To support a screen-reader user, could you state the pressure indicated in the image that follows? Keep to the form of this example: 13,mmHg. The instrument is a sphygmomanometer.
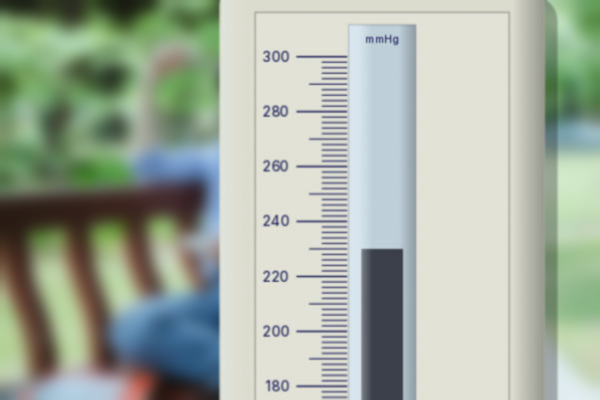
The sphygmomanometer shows 230,mmHg
